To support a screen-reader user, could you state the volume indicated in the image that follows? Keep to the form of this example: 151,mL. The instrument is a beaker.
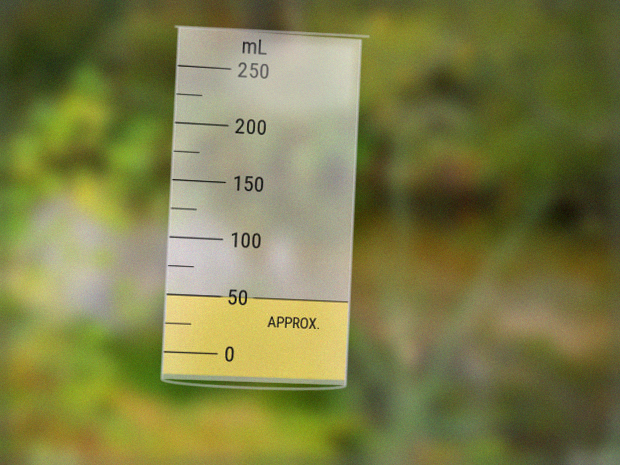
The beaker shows 50,mL
